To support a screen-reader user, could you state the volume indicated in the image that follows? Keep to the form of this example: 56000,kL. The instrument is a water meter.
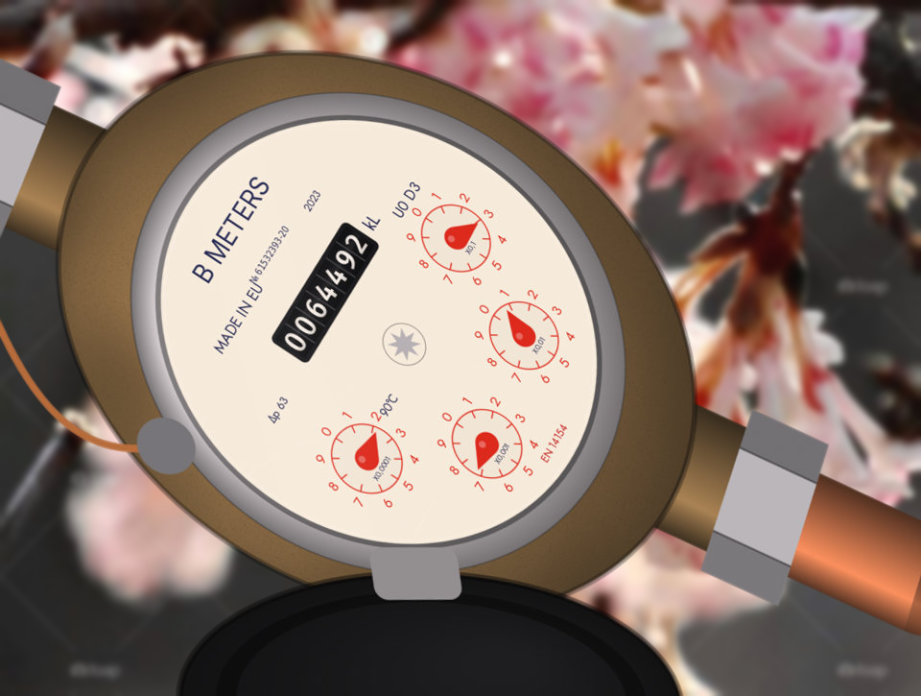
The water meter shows 64492.3072,kL
